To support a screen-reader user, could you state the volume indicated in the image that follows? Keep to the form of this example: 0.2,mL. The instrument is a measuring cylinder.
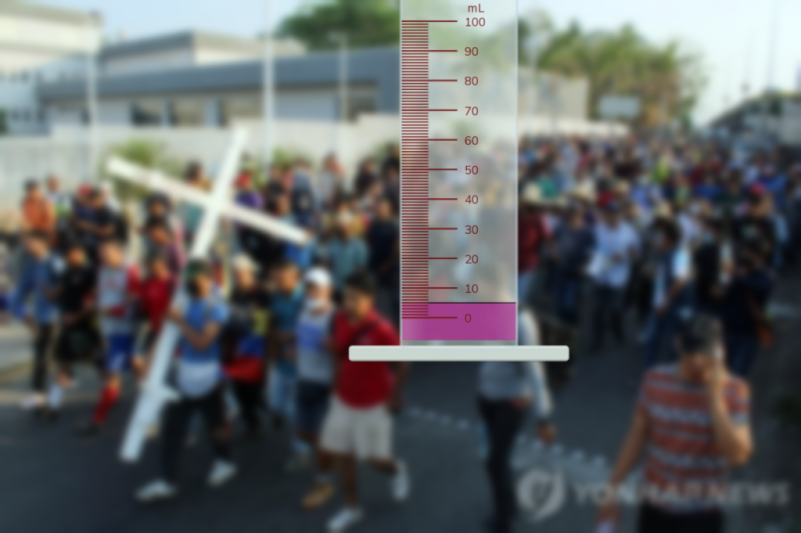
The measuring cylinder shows 5,mL
